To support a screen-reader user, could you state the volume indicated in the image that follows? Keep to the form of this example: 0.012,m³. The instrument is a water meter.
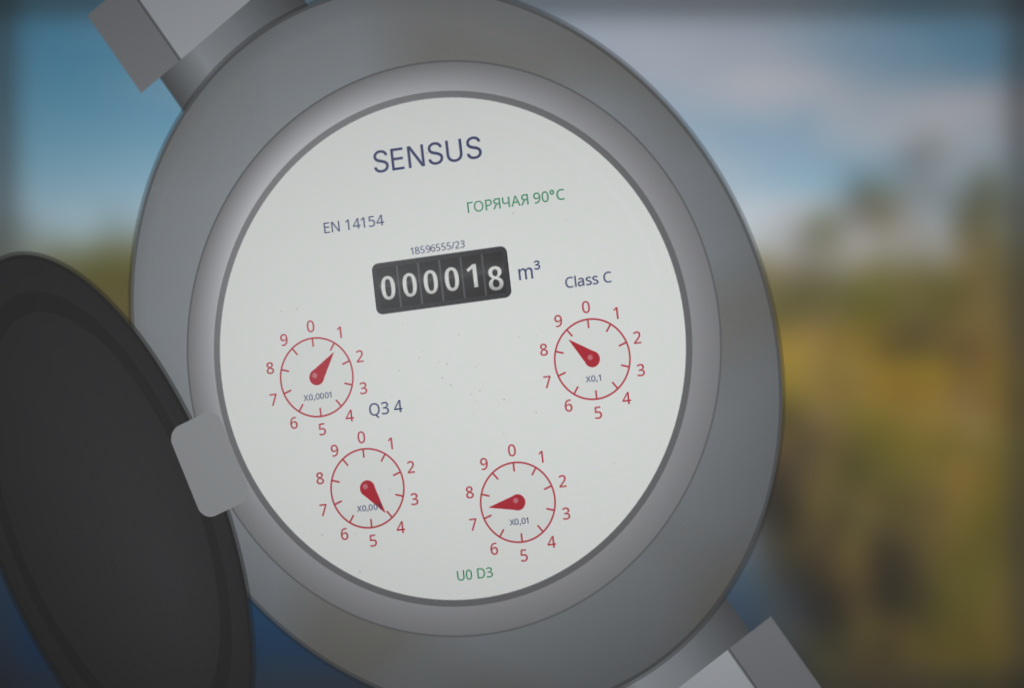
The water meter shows 17.8741,m³
